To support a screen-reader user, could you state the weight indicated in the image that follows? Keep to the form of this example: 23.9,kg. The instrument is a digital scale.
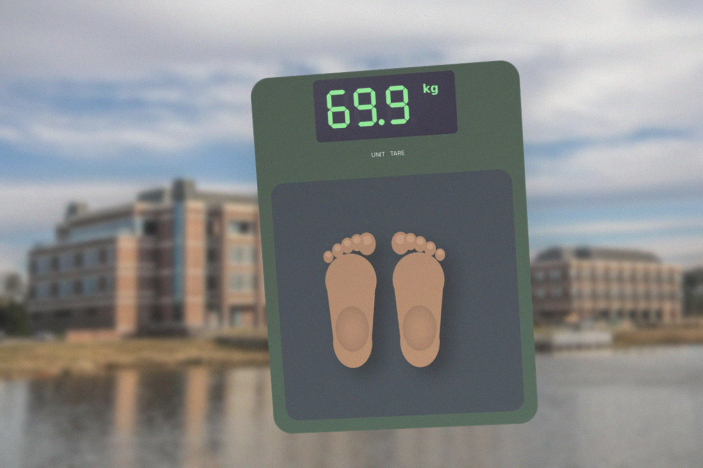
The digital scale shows 69.9,kg
